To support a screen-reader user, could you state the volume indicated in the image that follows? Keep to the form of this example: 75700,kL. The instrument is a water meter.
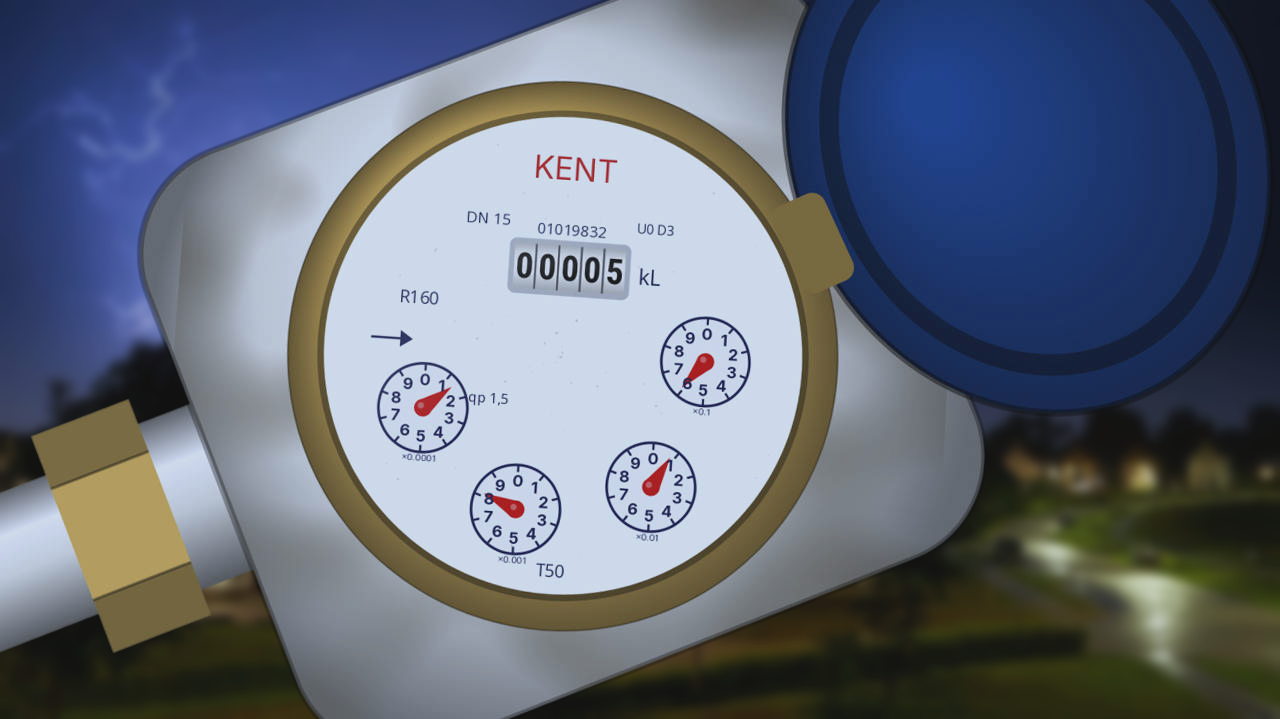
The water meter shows 5.6081,kL
